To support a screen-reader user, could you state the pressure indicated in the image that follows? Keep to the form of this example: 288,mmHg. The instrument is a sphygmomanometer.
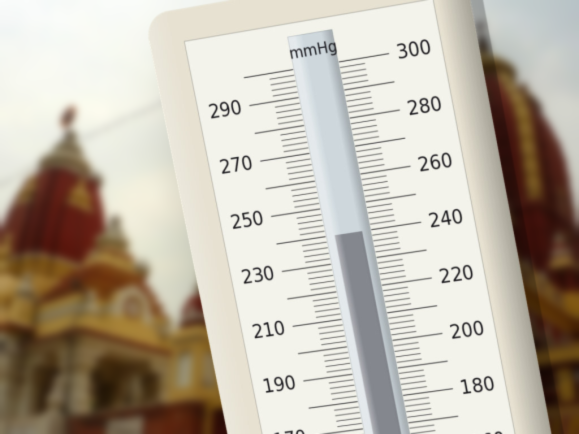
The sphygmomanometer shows 240,mmHg
